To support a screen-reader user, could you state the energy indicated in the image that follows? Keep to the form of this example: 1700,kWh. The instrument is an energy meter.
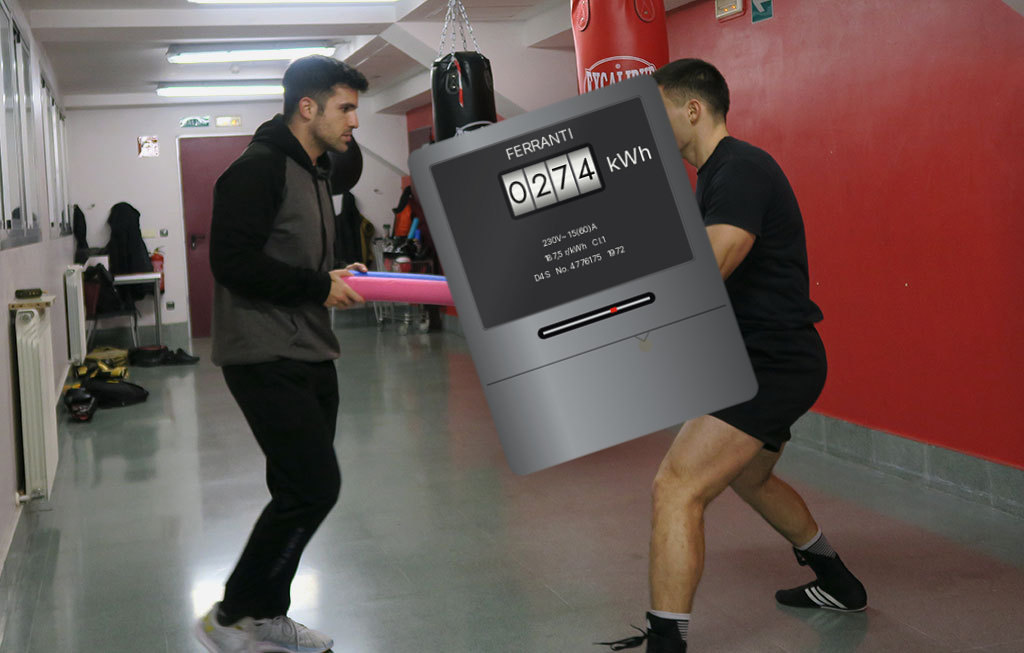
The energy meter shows 274,kWh
